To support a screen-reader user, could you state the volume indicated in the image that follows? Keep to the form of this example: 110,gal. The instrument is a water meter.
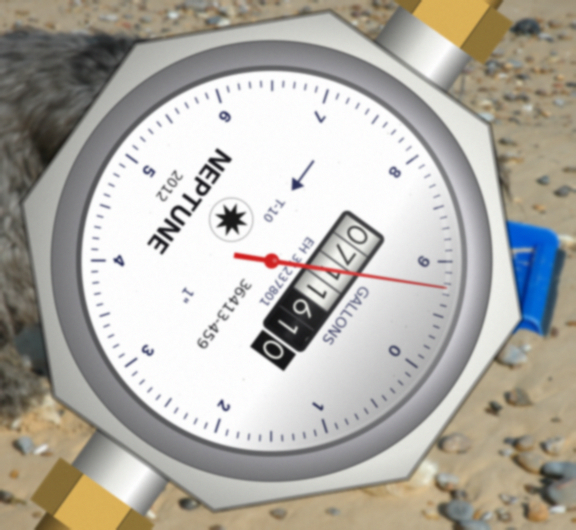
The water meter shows 711609.2,gal
